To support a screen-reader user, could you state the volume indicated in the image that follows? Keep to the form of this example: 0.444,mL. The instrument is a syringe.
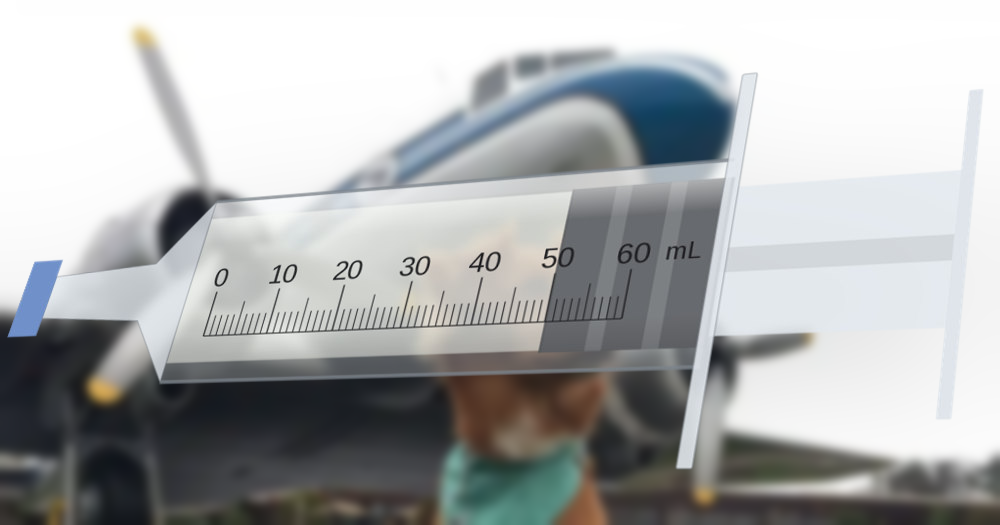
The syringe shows 50,mL
